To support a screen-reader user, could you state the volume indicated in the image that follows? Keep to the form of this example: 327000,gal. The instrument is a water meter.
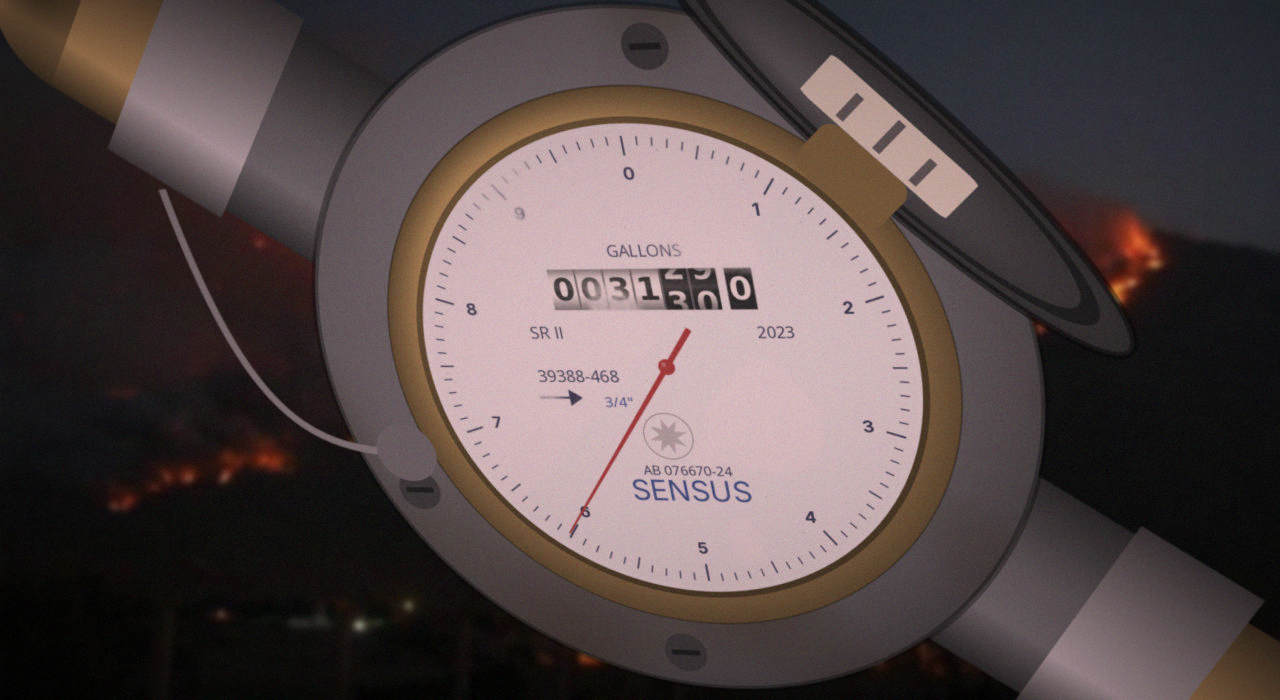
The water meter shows 31296.0,gal
